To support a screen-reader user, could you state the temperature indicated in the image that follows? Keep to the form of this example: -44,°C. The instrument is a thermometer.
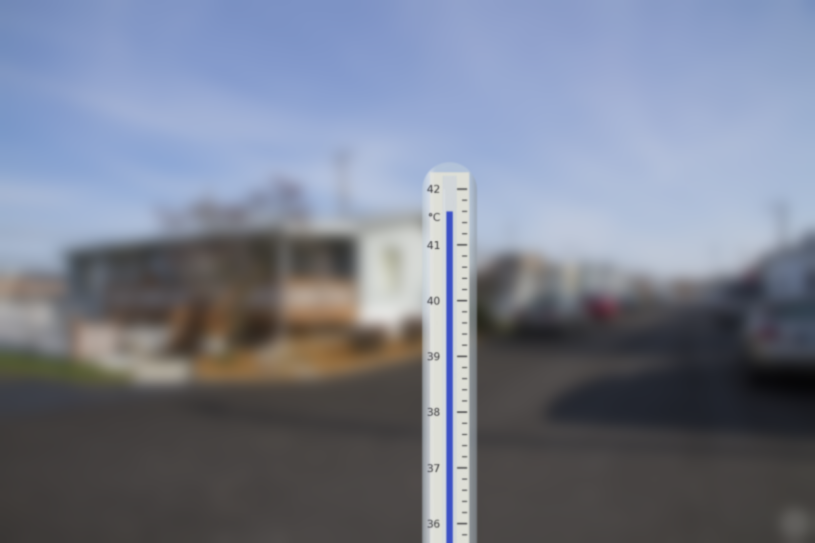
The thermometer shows 41.6,°C
